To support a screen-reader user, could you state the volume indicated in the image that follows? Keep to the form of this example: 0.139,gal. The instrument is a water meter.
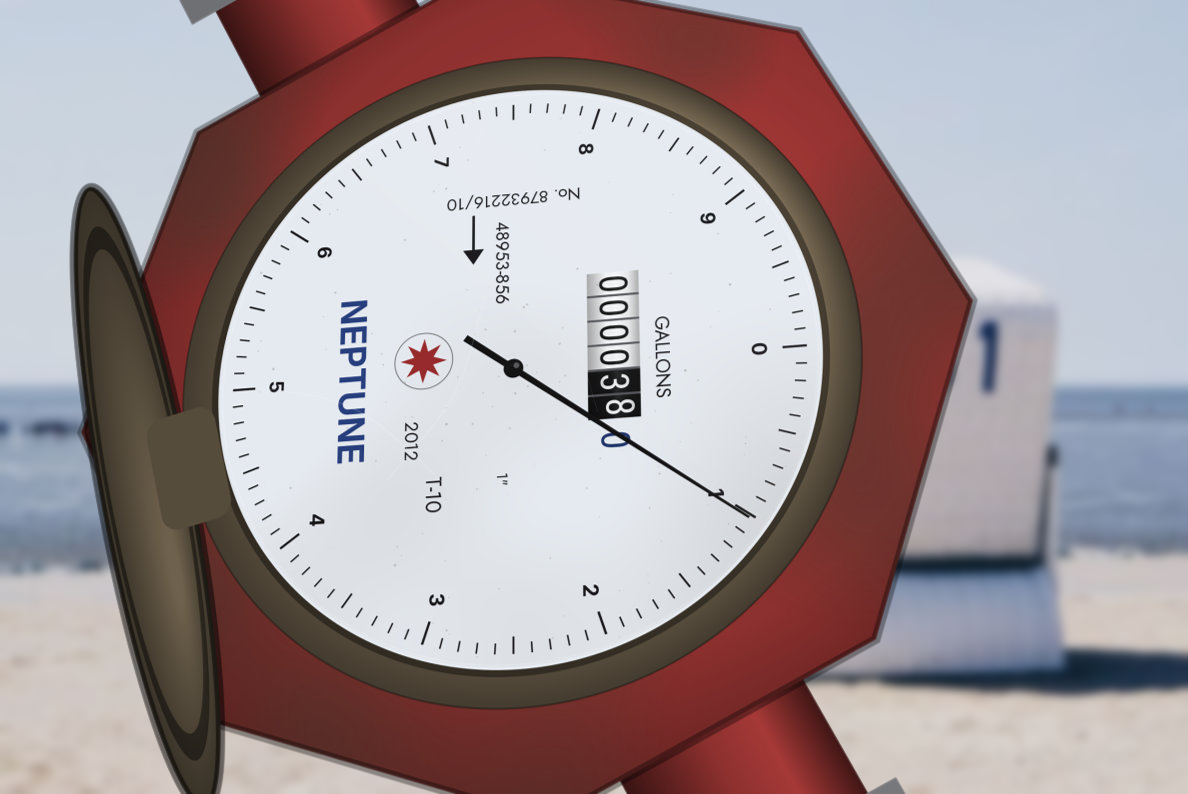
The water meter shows 381.0,gal
